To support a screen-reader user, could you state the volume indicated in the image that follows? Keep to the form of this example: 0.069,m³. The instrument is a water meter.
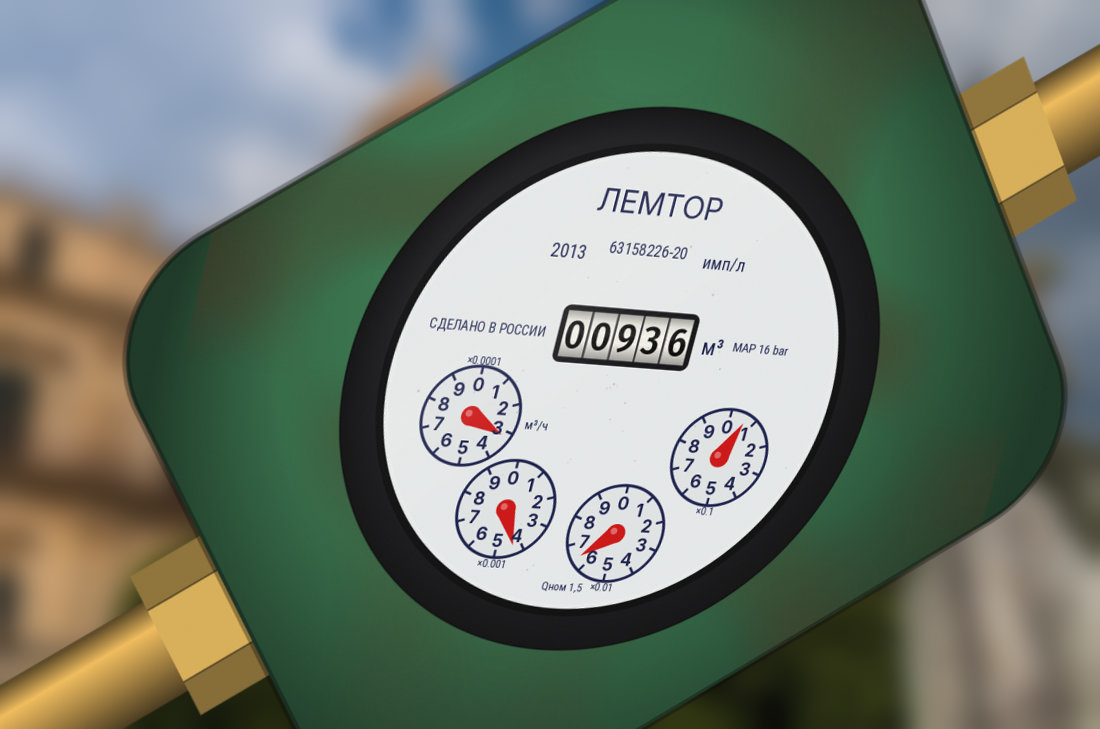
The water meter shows 936.0643,m³
